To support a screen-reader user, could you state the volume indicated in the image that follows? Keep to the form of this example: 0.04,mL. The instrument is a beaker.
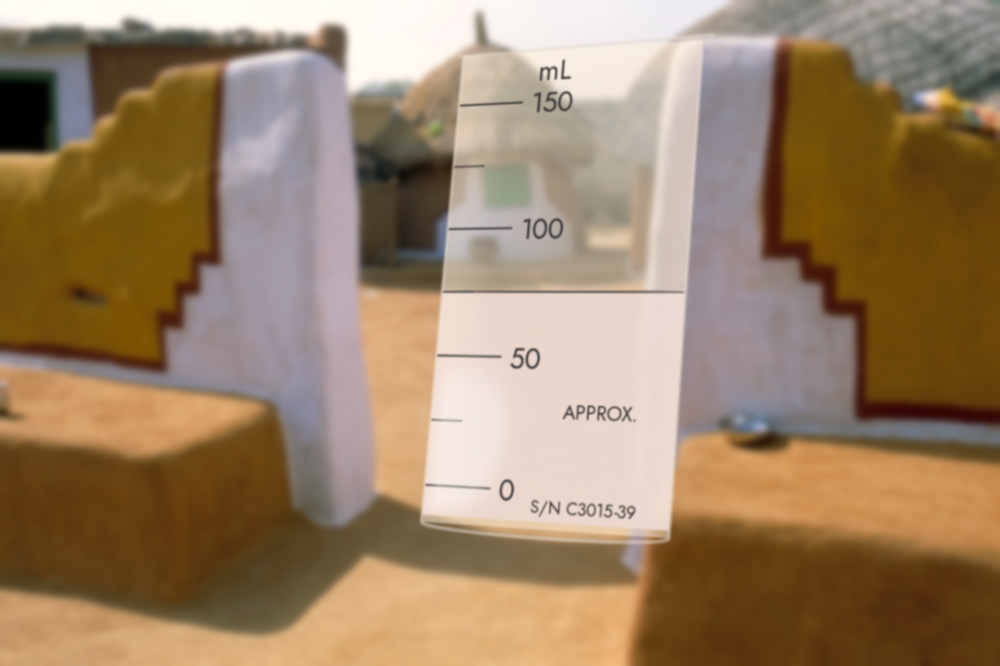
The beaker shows 75,mL
